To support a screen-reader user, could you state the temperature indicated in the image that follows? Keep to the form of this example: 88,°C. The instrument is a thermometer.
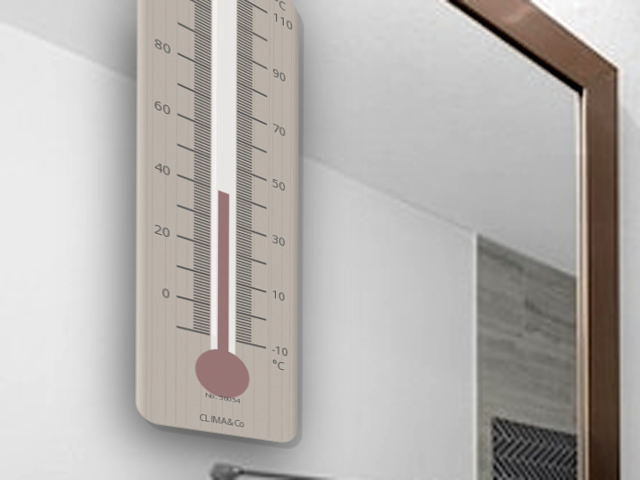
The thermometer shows 40,°C
